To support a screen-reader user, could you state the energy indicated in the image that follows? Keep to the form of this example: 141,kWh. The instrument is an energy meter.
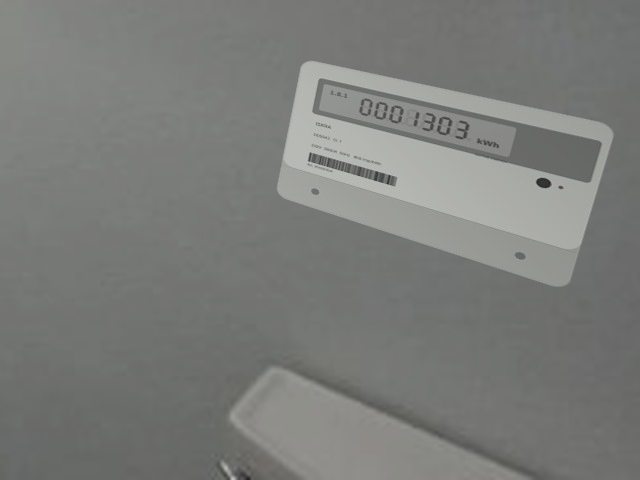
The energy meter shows 1303,kWh
